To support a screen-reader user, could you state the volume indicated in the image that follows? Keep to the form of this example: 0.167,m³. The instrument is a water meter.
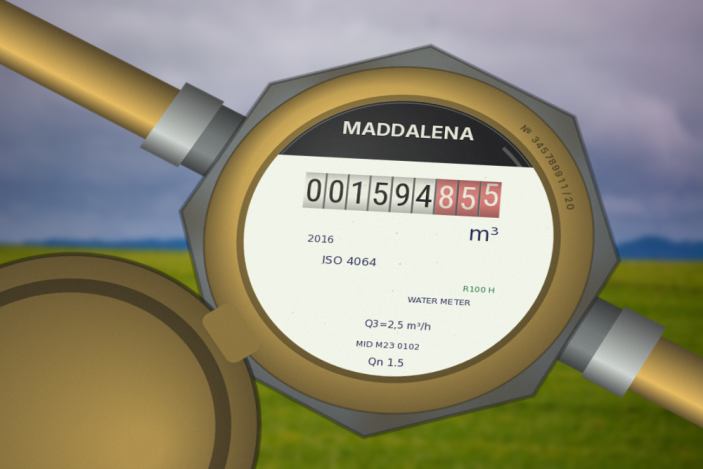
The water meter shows 1594.855,m³
